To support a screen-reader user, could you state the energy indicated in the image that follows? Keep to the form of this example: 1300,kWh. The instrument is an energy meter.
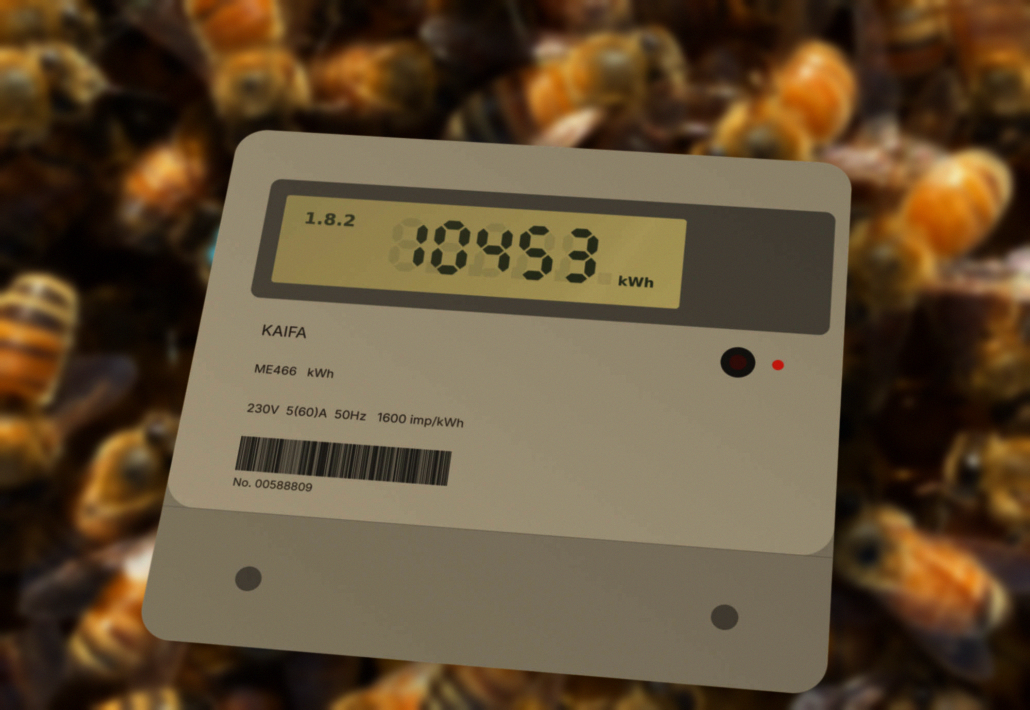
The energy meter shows 10453,kWh
